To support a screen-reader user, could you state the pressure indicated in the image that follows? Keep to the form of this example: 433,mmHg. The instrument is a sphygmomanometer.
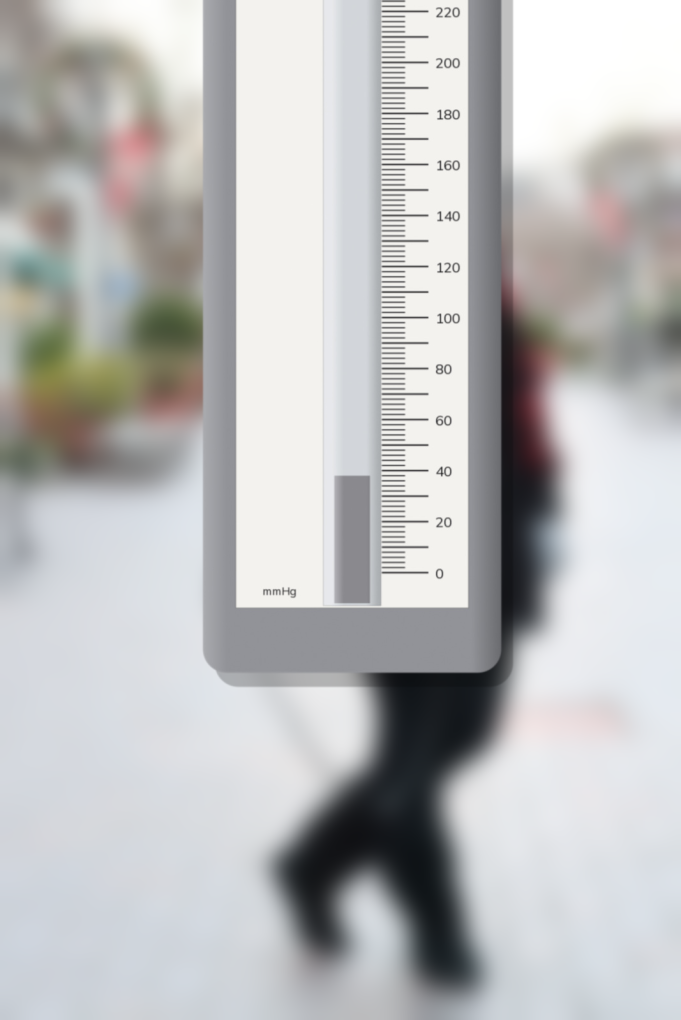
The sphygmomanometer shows 38,mmHg
